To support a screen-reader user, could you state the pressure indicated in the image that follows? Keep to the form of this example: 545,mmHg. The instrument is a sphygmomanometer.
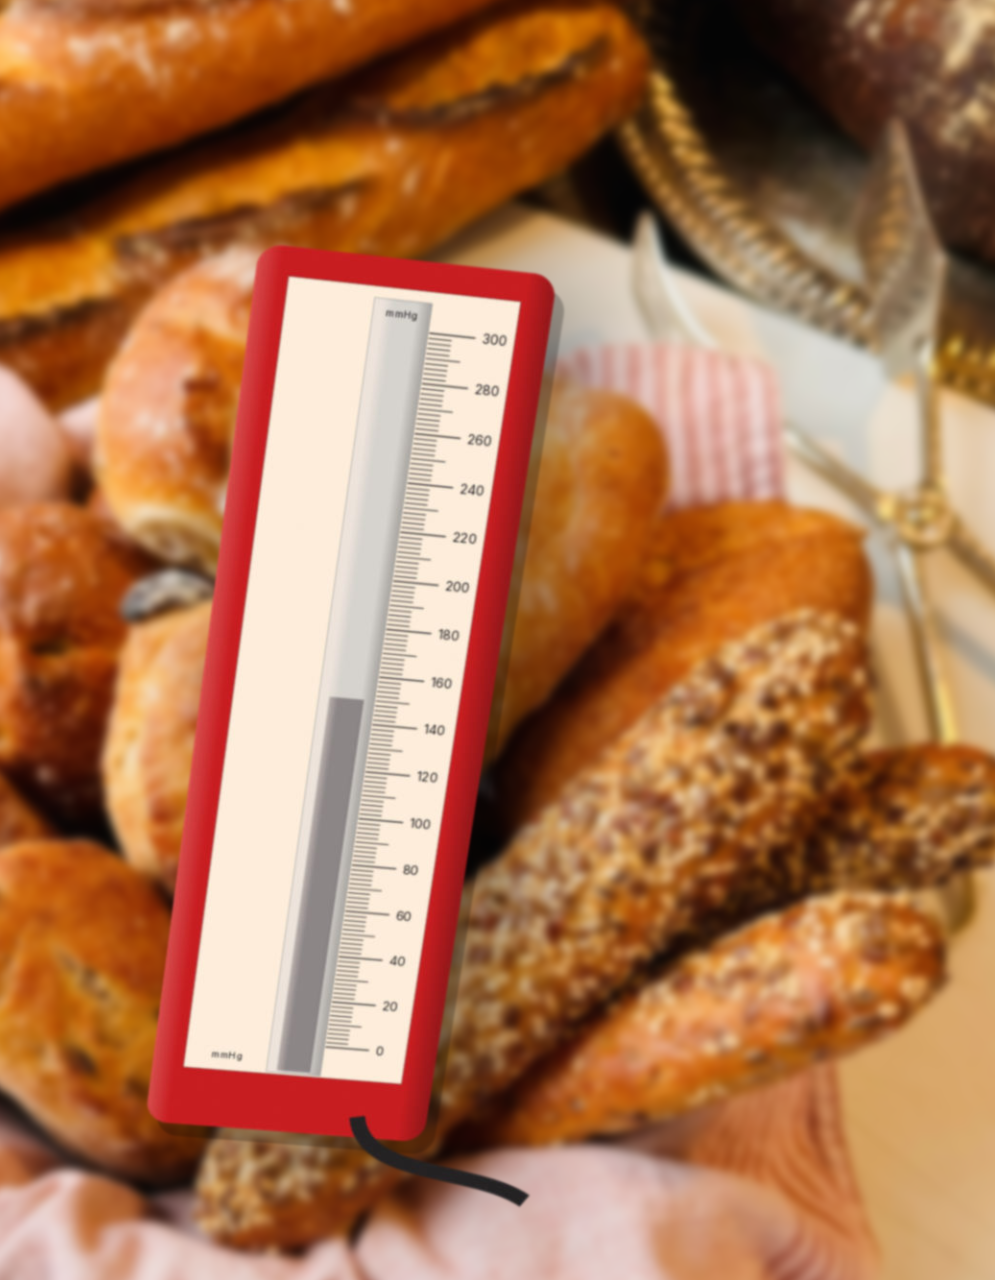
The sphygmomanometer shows 150,mmHg
